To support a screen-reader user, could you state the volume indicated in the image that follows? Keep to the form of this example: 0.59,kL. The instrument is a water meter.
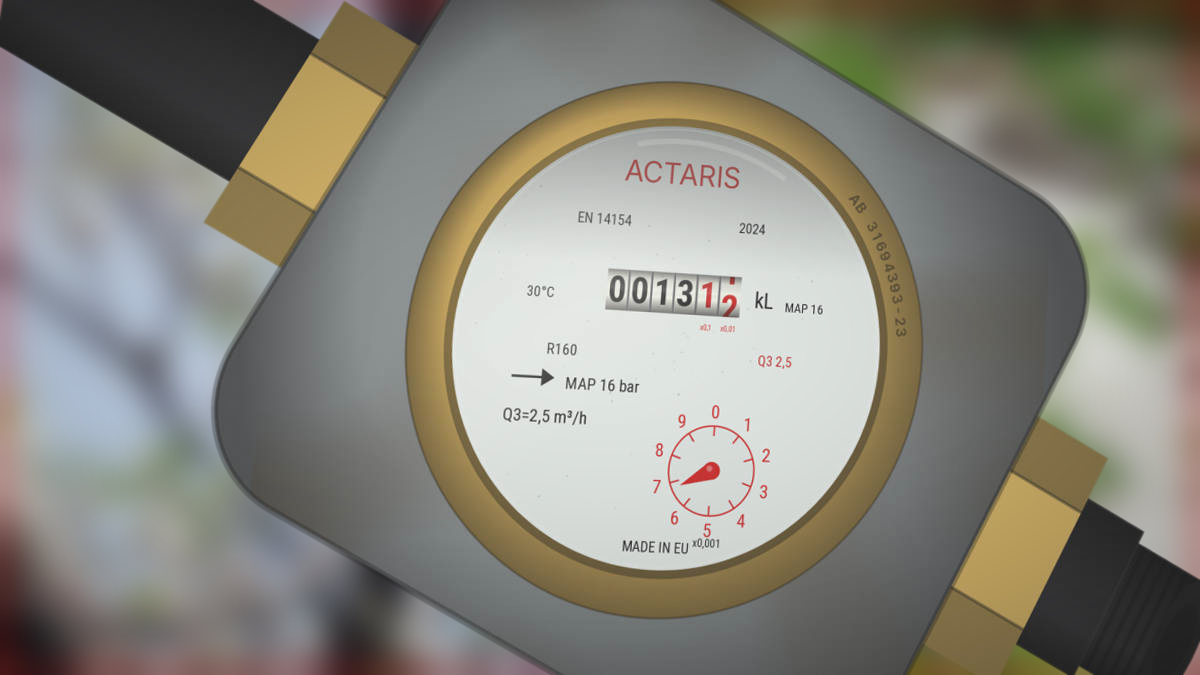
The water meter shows 13.116,kL
